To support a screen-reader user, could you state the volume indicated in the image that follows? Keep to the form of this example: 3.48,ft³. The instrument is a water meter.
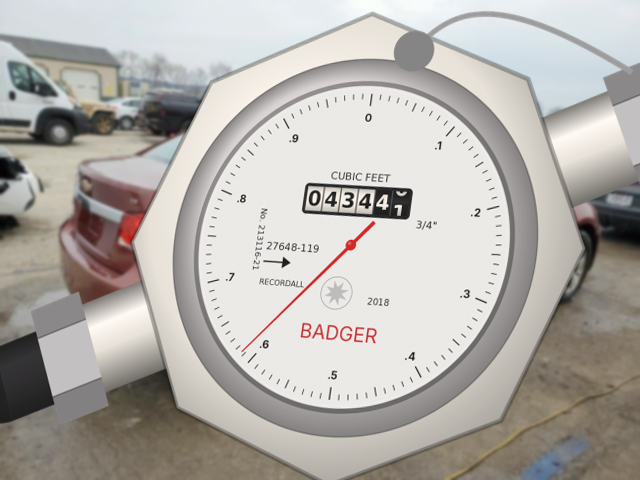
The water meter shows 43440.61,ft³
